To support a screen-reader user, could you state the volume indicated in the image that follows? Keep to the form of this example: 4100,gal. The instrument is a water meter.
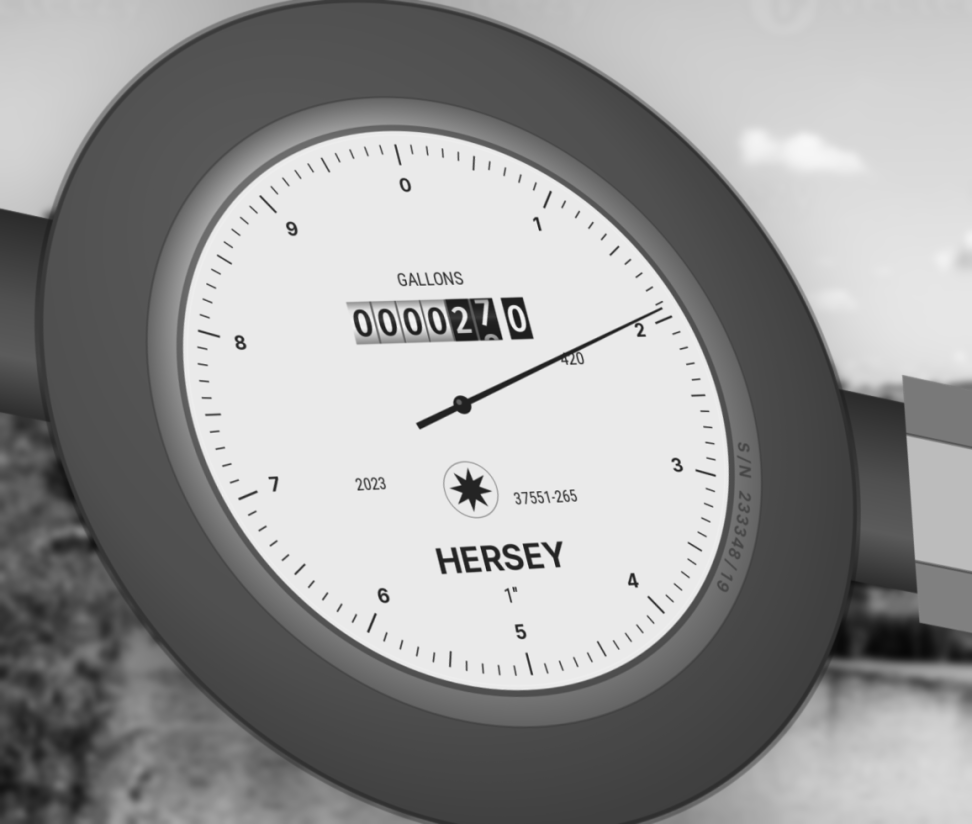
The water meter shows 271.9,gal
